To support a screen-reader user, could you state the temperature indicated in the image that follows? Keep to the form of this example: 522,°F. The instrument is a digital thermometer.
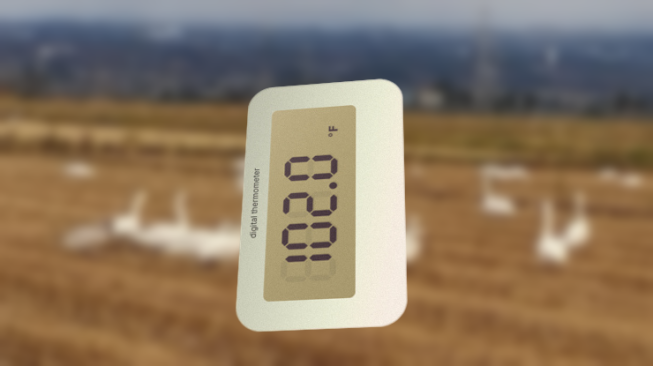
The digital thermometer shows 102.0,°F
